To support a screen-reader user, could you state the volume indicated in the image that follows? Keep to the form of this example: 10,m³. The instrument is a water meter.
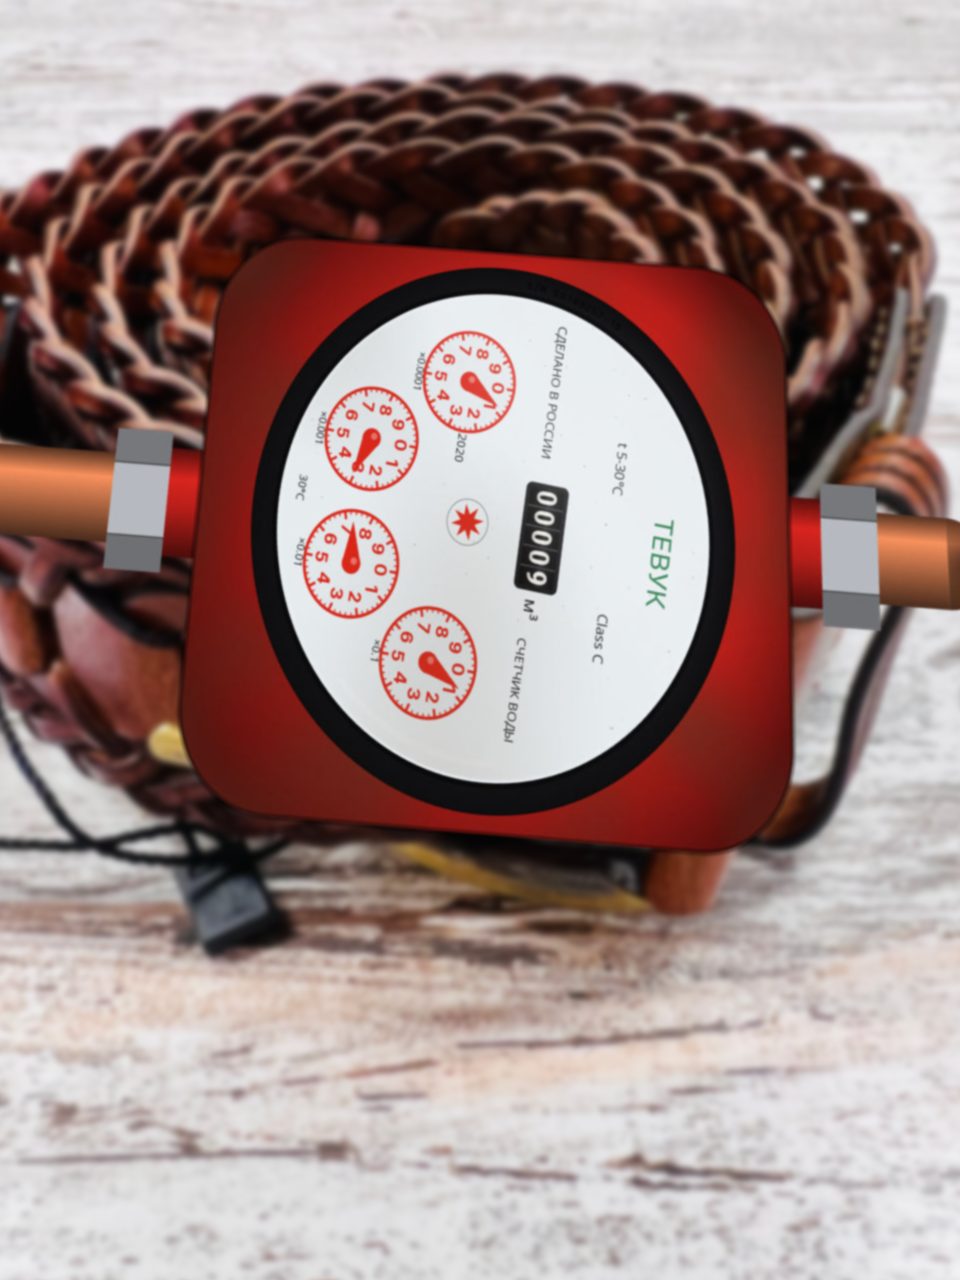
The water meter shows 9.0730,m³
